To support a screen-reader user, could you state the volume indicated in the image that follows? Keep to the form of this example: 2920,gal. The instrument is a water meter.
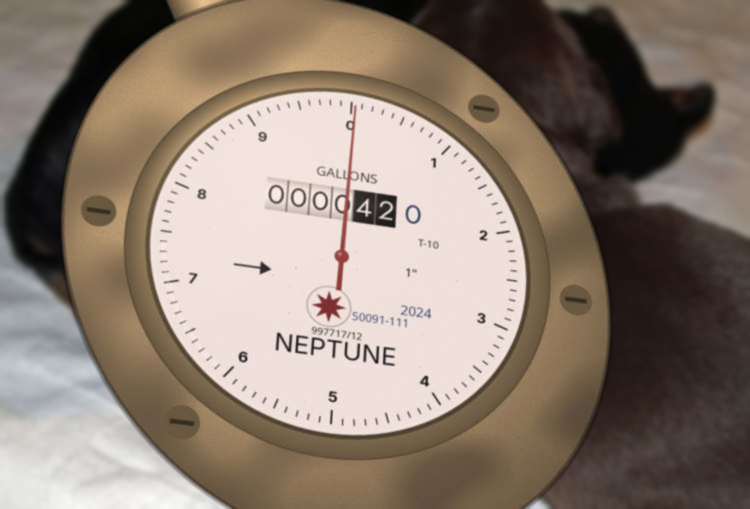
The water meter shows 420.0,gal
